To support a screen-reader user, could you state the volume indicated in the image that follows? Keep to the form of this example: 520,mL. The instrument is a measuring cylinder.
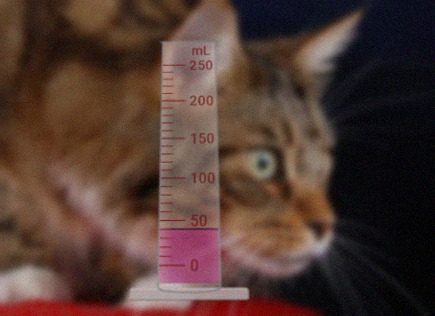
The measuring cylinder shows 40,mL
